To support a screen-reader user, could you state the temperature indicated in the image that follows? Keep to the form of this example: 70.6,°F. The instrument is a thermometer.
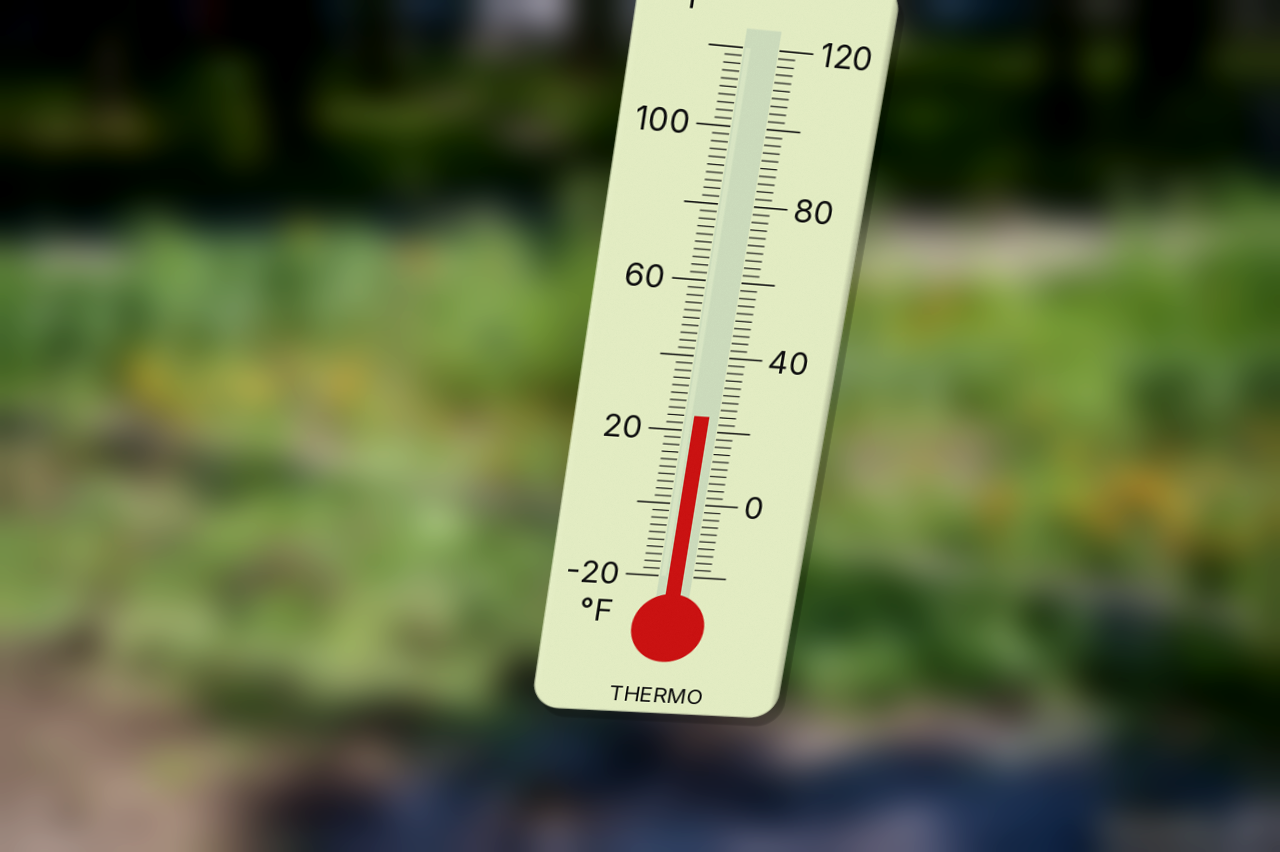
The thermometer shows 24,°F
